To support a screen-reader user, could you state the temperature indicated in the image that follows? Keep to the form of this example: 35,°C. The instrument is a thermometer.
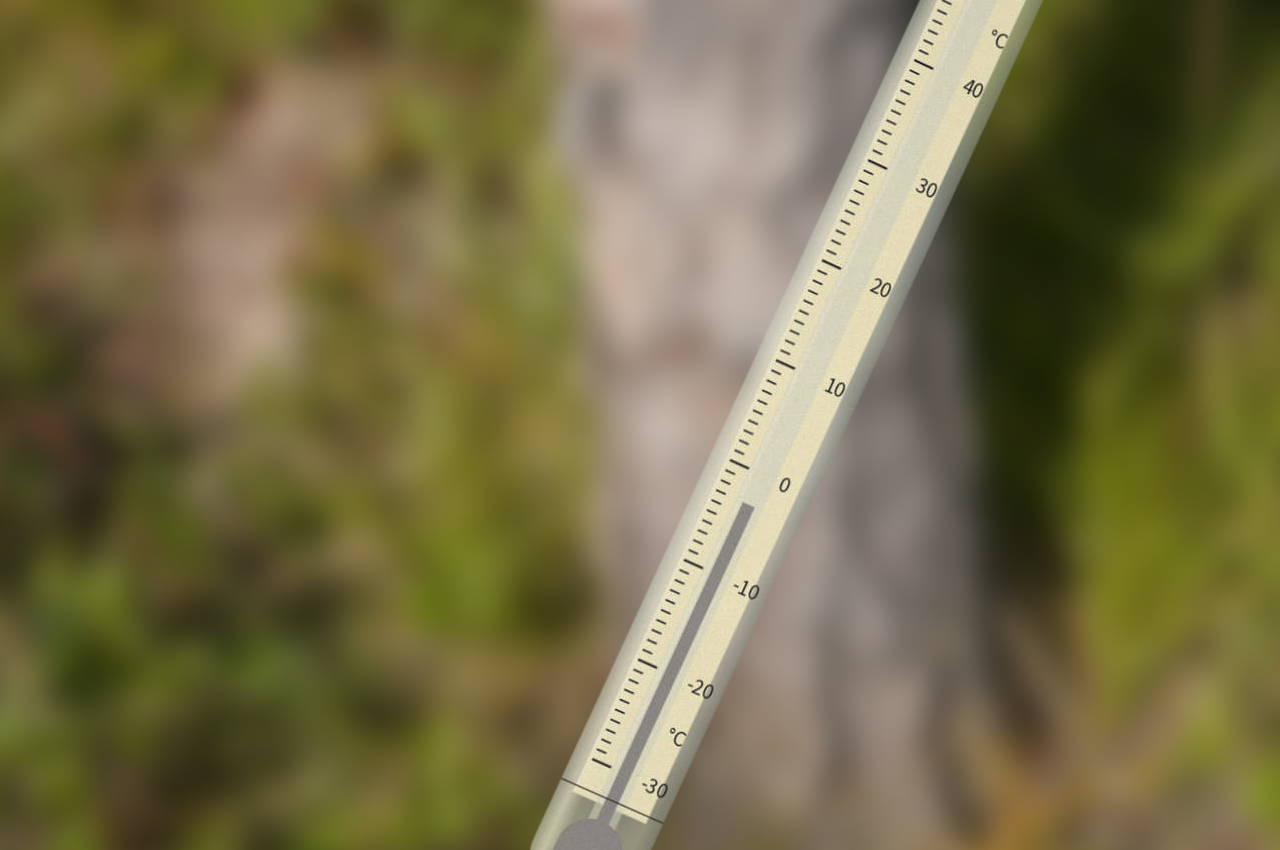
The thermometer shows -3,°C
